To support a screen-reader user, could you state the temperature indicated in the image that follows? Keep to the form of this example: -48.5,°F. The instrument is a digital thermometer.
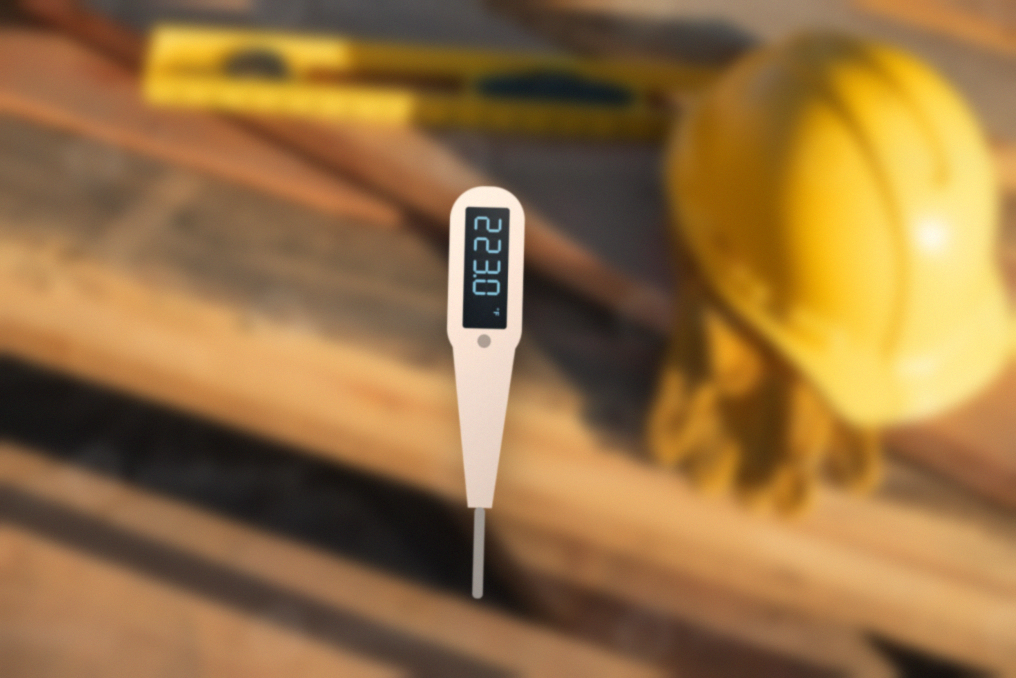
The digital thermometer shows 223.0,°F
